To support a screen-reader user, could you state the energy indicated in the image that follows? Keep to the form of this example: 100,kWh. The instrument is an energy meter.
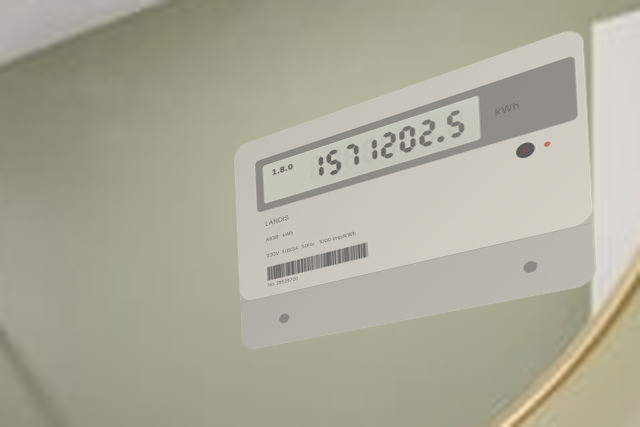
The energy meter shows 1571202.5,kWh
